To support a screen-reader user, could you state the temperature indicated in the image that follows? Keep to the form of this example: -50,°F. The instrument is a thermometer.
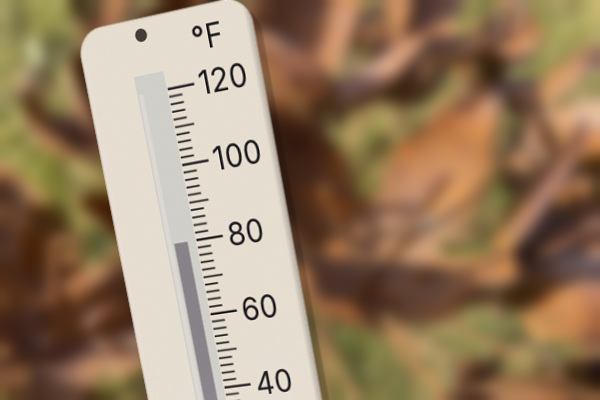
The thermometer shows 80,°F
